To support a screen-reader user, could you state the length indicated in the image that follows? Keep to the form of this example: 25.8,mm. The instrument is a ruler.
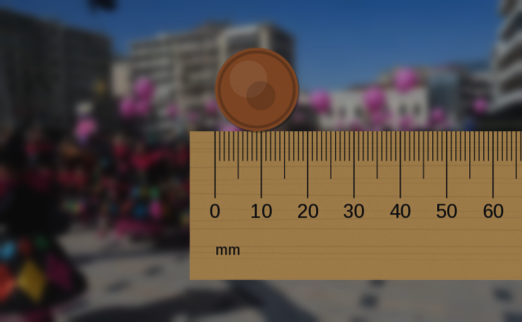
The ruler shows 18,mm
